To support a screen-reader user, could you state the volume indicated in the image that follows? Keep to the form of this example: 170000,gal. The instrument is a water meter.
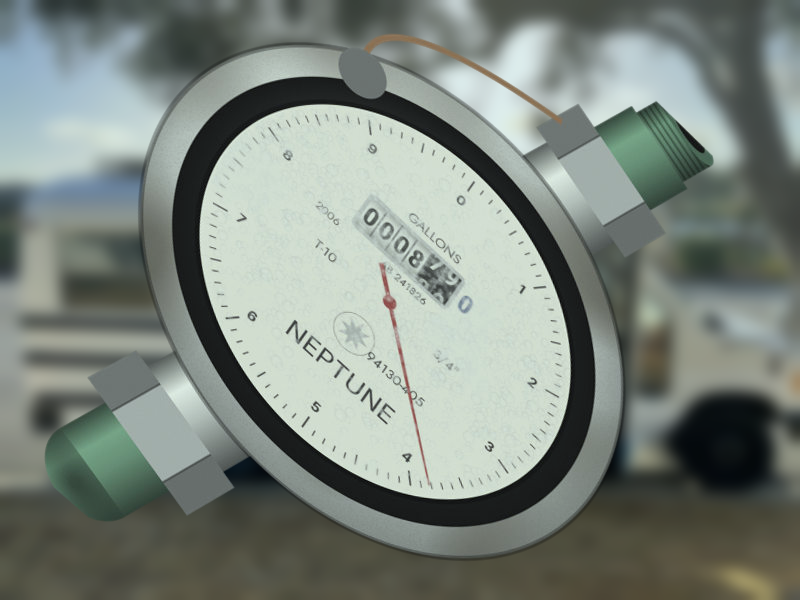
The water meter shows 8793.8,gal
